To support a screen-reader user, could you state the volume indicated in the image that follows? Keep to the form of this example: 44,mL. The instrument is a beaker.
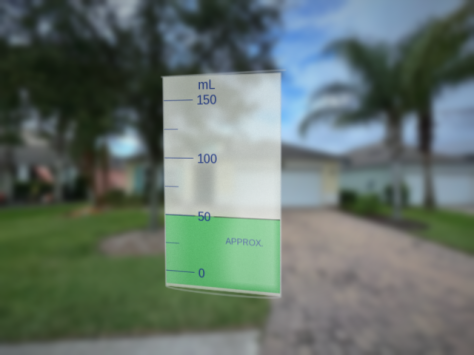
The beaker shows 50,mL
